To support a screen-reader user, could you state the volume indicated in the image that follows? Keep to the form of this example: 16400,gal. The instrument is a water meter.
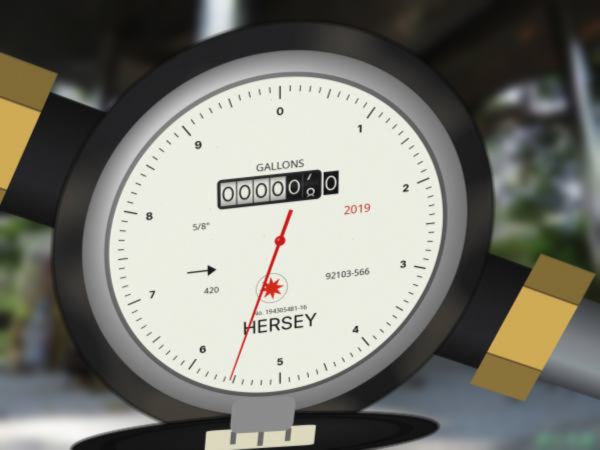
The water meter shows 75.5,gal
